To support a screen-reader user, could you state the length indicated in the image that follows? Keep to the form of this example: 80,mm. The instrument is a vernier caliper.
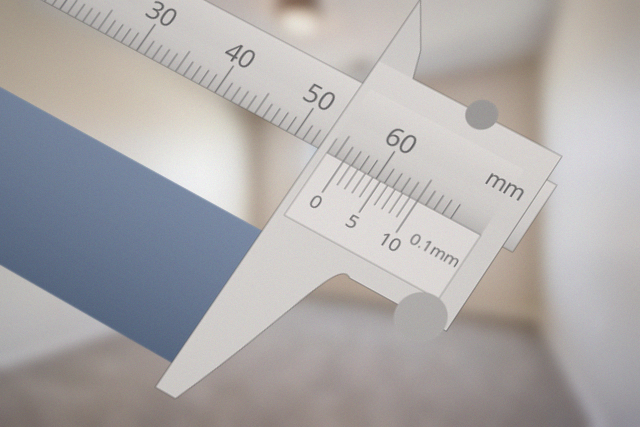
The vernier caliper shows 56.0,mm
